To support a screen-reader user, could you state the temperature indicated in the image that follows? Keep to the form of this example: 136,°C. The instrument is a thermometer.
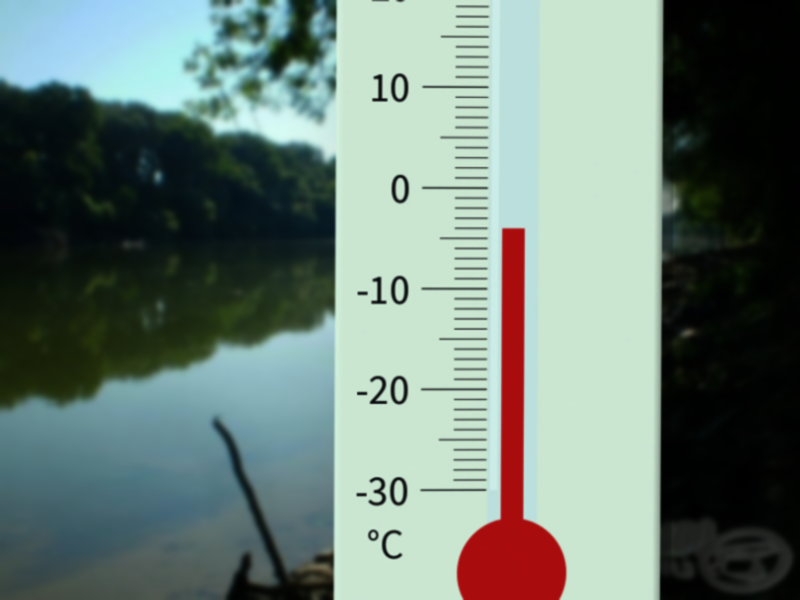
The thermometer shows -4,°C
